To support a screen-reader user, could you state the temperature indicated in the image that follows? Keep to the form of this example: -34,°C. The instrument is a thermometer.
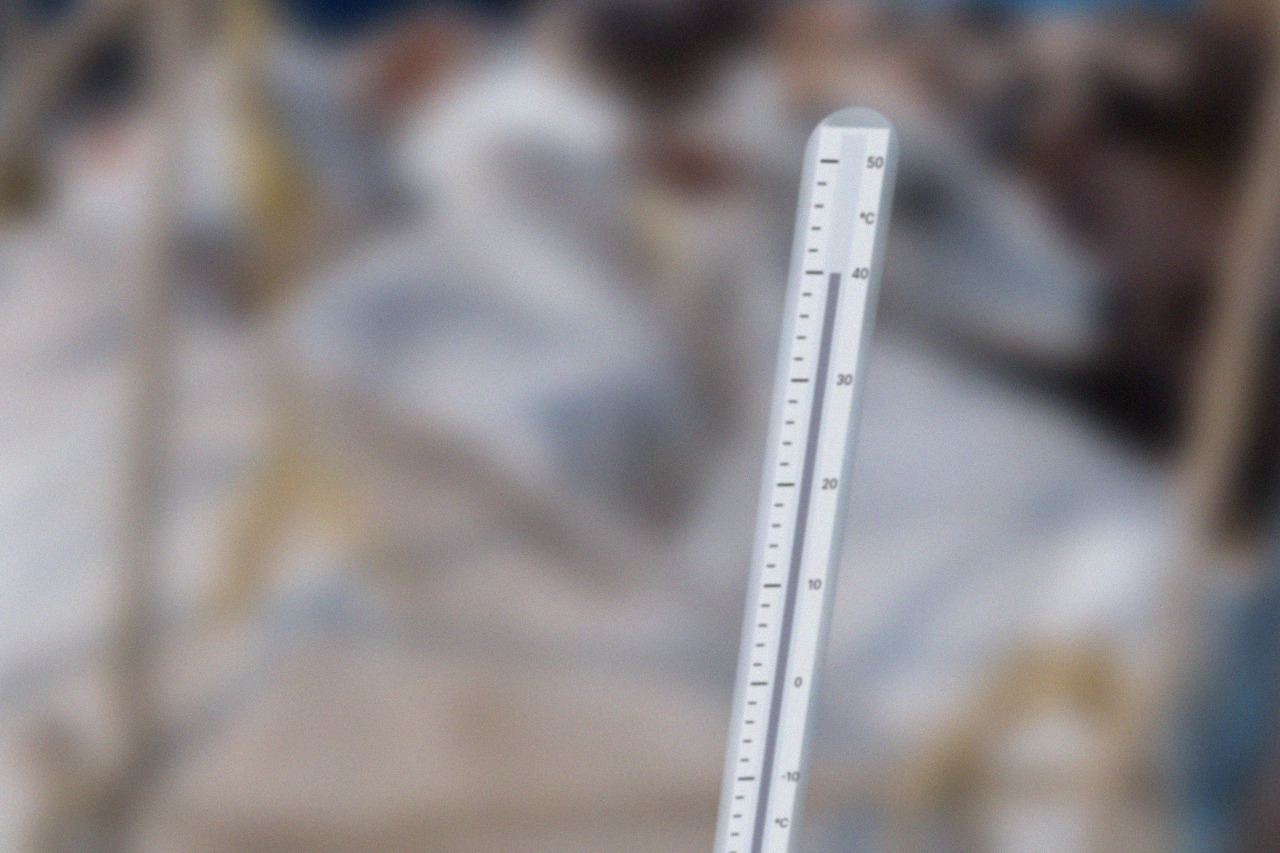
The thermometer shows 40,°C
